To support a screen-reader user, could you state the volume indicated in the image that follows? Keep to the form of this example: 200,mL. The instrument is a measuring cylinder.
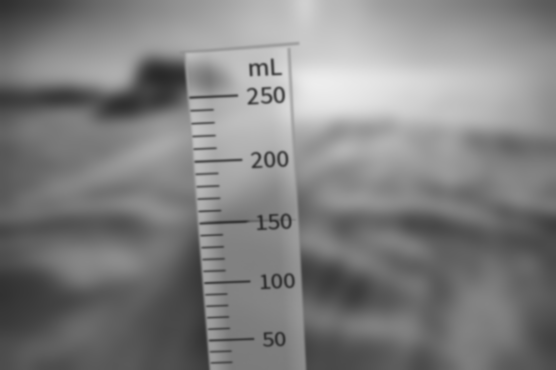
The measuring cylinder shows 150,mL
